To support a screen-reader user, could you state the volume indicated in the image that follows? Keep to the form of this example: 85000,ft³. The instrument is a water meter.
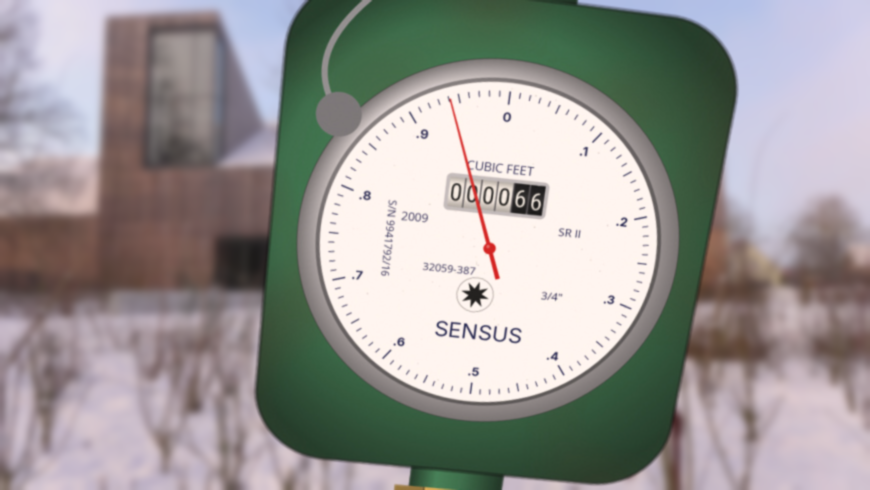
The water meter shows 65.94,ft³
